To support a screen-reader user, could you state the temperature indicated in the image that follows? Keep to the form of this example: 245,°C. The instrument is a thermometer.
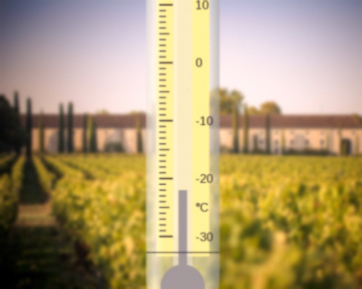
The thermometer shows -22,°C
